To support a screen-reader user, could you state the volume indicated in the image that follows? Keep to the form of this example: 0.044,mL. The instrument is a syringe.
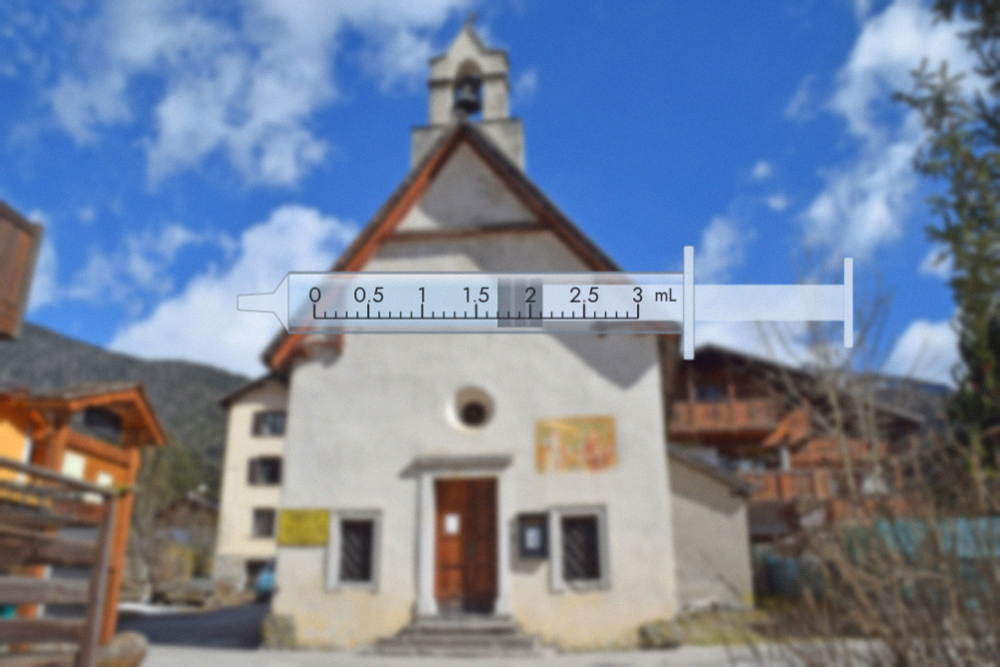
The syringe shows 1.7,mL
